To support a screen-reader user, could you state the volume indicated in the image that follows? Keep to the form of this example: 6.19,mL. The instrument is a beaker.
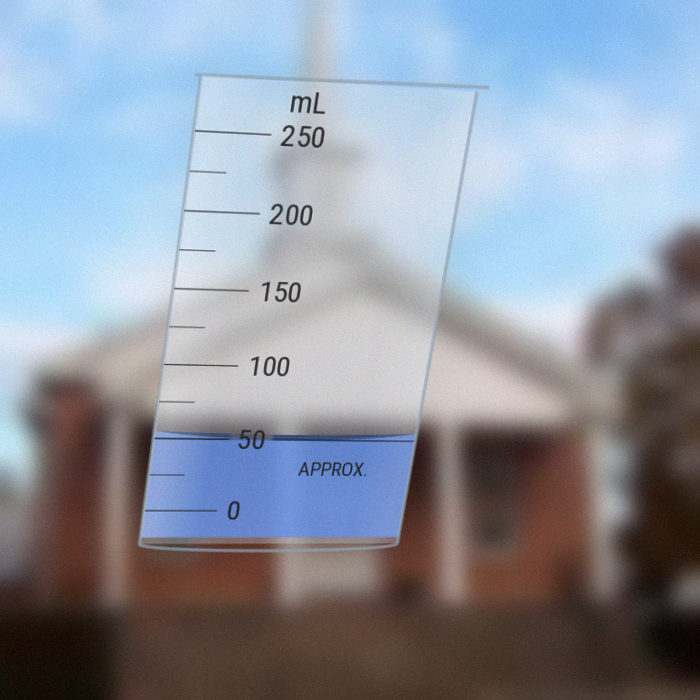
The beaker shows 50,mL
